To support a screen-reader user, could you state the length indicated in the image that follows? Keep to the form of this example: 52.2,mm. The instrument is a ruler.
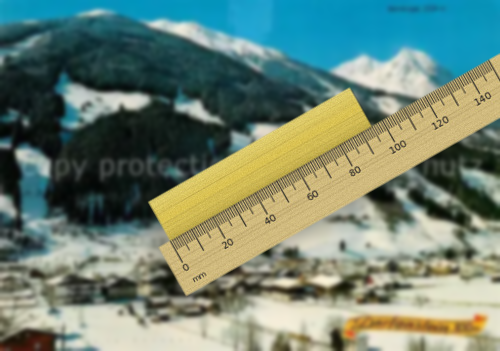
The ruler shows 95,mm
